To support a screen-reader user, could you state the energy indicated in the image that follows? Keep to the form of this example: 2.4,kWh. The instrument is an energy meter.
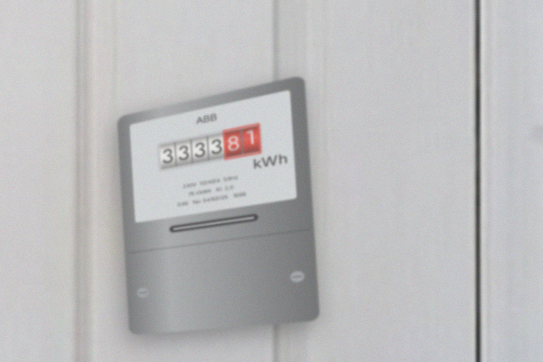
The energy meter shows 3333.81,kWh
